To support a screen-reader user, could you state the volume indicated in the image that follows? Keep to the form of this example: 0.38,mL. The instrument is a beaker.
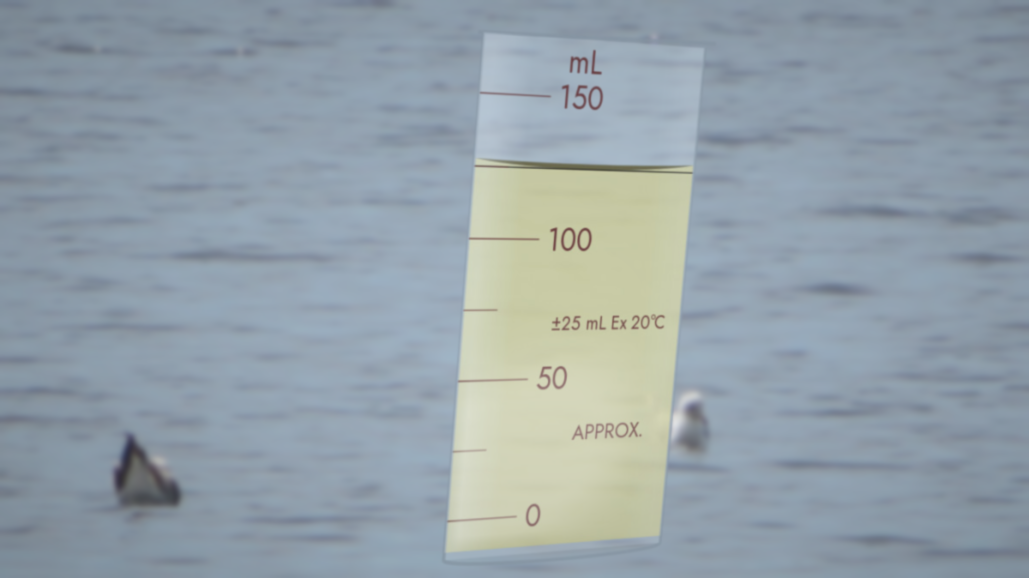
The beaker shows 125,mL
